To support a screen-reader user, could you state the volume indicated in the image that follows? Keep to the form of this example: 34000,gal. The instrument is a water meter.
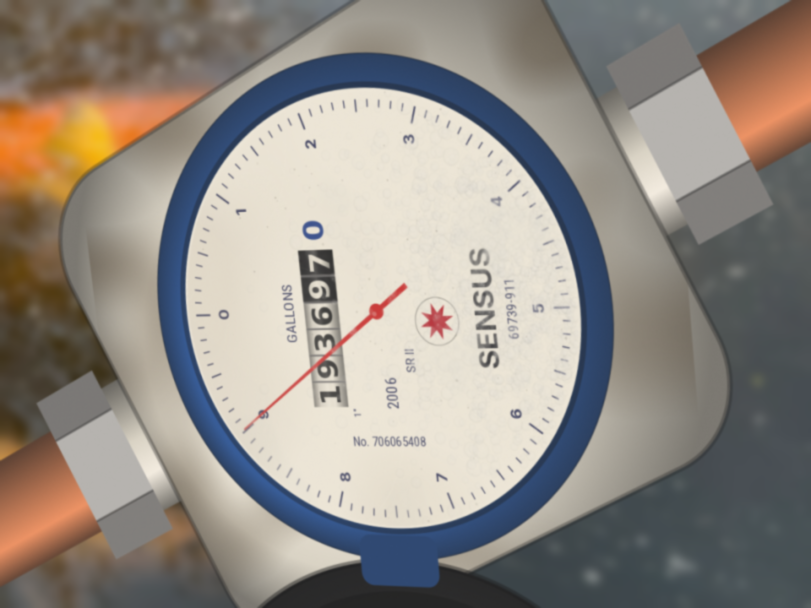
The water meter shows 1936969.0,gal
